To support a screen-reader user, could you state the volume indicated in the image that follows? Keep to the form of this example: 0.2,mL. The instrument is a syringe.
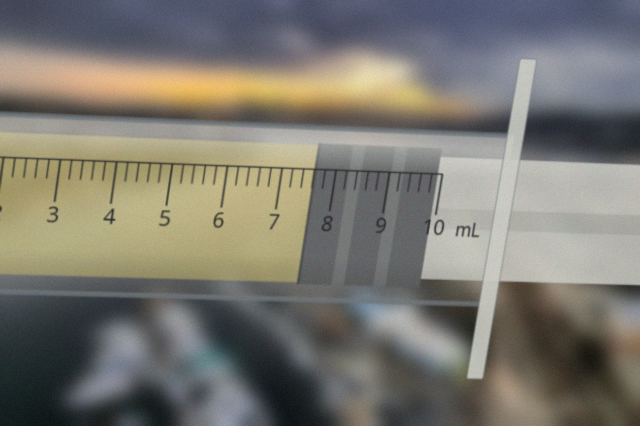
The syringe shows 7.6,mL
